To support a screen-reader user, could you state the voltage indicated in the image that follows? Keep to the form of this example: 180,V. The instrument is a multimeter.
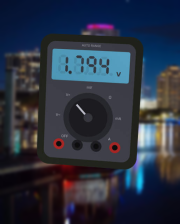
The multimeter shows 1.794,V
